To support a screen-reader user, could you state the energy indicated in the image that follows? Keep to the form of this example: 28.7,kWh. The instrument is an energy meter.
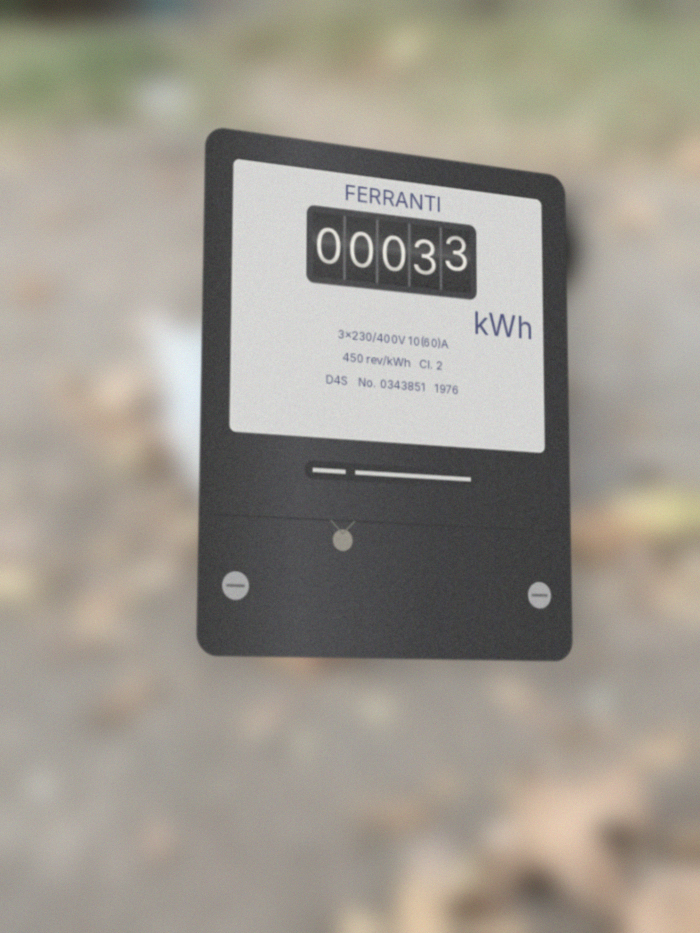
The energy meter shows 33,kWh
